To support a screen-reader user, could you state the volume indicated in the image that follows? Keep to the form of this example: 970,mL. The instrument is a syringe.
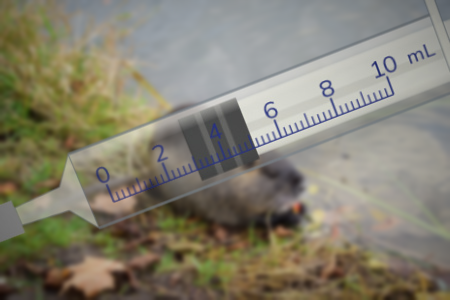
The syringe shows 3,mL
